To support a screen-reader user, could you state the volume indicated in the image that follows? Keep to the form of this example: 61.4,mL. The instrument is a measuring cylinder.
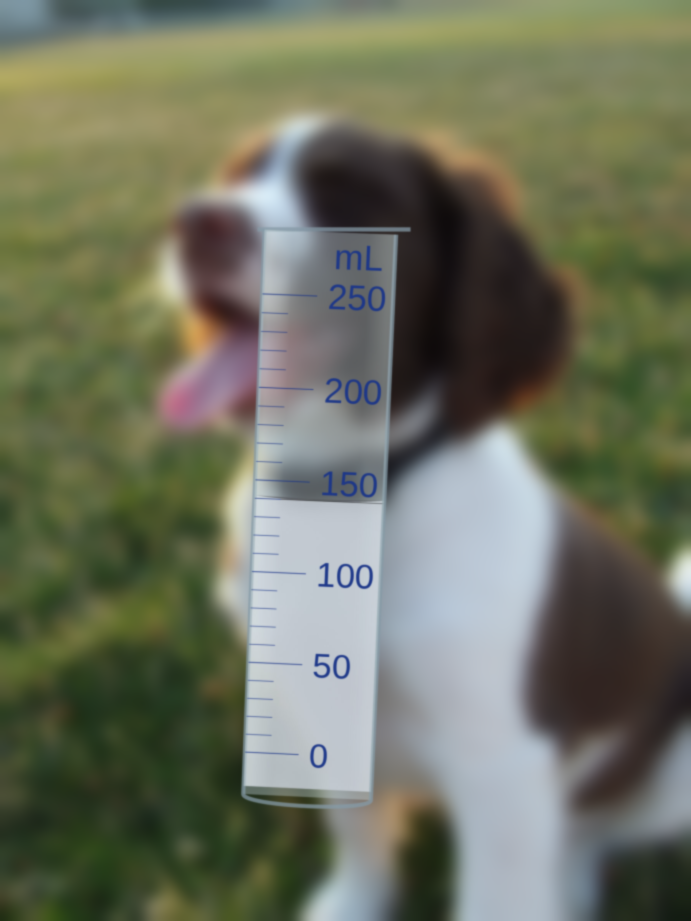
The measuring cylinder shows 140,mL
